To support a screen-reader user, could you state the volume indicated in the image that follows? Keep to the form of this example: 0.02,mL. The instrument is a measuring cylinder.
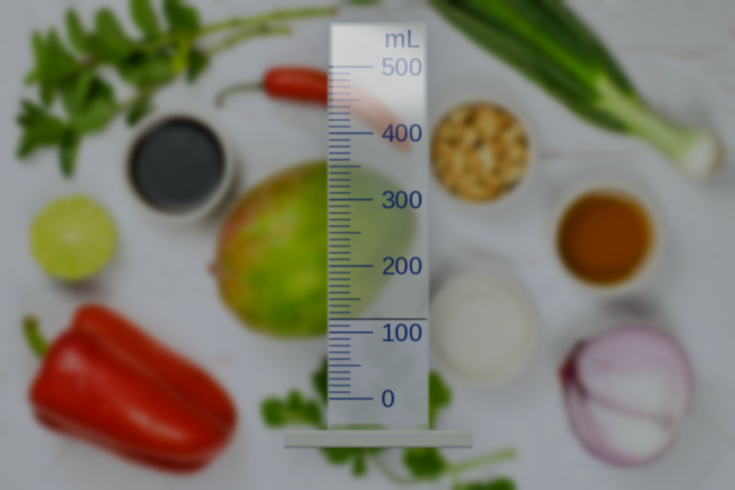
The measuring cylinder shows 120,mL
